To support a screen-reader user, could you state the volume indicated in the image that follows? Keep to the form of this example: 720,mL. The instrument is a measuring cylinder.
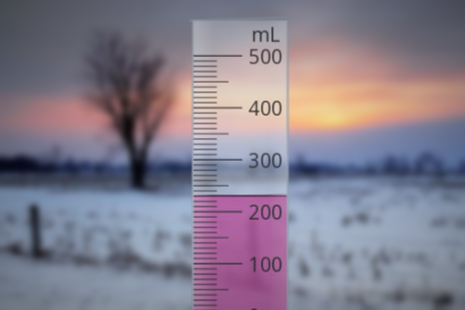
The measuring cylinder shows 230,mL
